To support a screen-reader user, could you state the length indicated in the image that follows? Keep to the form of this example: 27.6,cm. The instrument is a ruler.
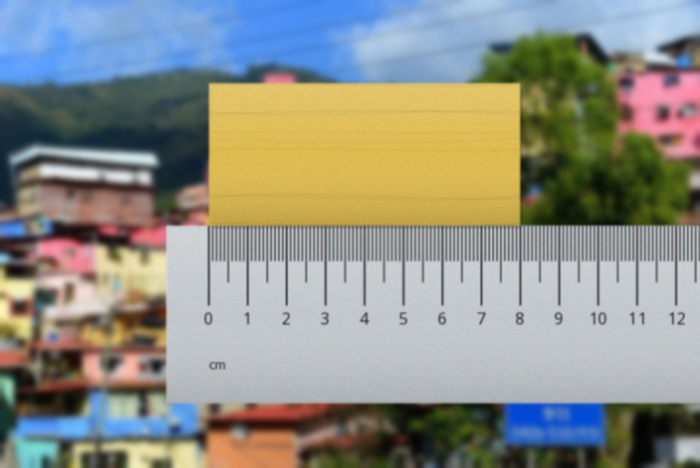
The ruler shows 8,cm
